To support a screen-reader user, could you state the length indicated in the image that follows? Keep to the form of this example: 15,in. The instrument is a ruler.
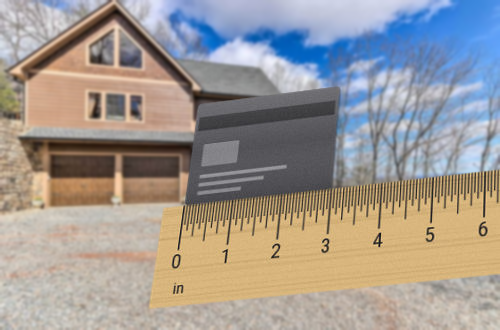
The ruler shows 3,in
